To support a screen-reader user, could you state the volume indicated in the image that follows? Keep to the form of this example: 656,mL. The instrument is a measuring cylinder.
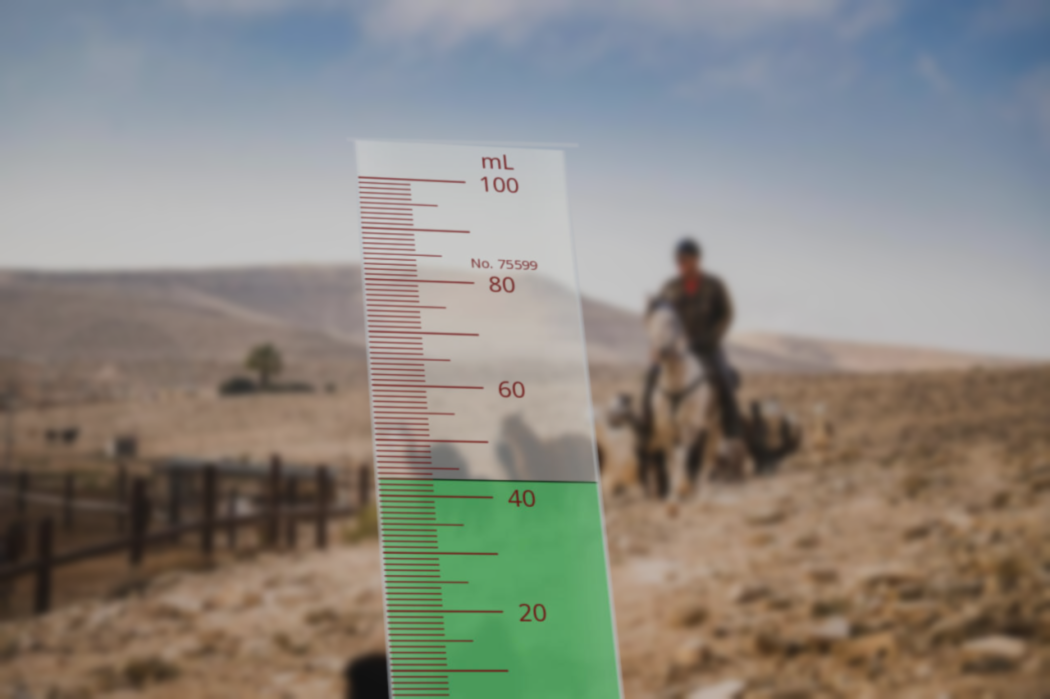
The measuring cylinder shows 43,mL
